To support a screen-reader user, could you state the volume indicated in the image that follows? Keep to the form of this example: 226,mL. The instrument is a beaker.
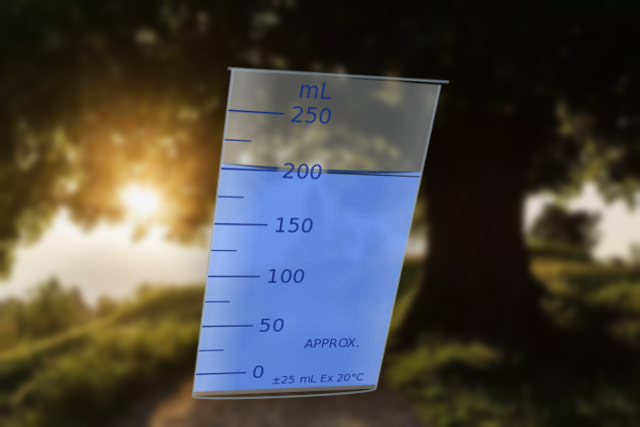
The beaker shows 200,mL
